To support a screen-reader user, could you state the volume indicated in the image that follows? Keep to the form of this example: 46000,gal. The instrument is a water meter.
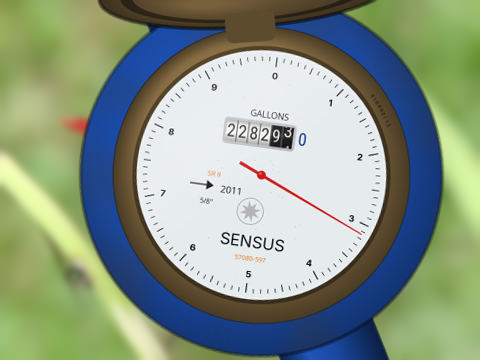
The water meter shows 2282933.1,gal
